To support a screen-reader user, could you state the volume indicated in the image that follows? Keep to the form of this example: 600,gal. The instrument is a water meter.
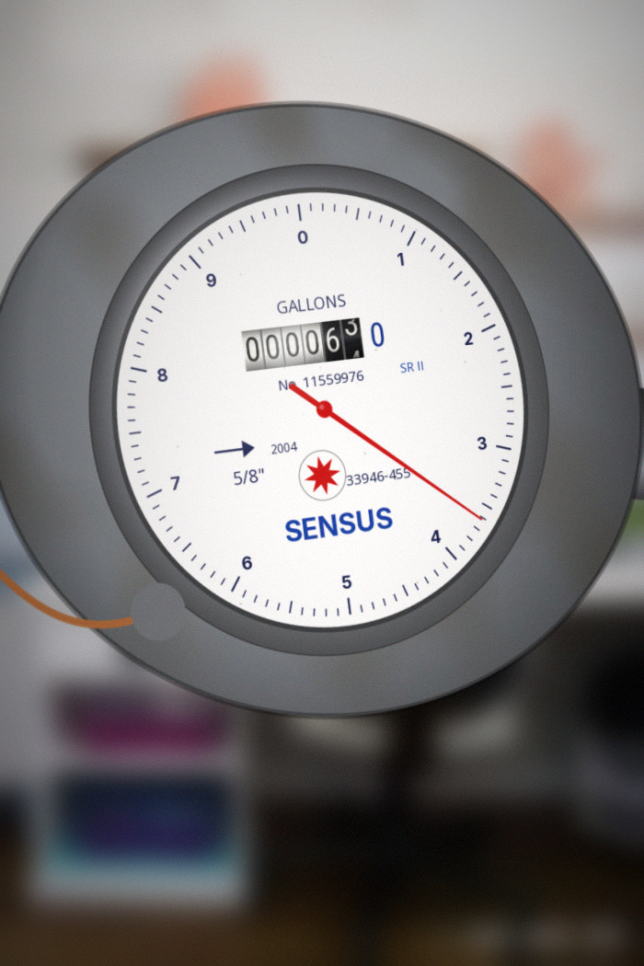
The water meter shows 633.6,gal
